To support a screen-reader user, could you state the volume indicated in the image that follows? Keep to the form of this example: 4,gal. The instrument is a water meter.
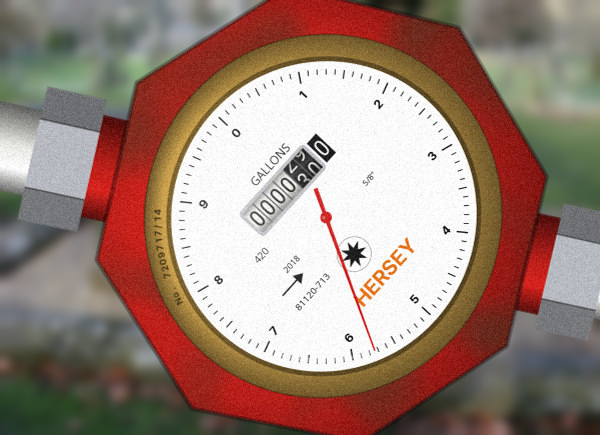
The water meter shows 295.7,gal
